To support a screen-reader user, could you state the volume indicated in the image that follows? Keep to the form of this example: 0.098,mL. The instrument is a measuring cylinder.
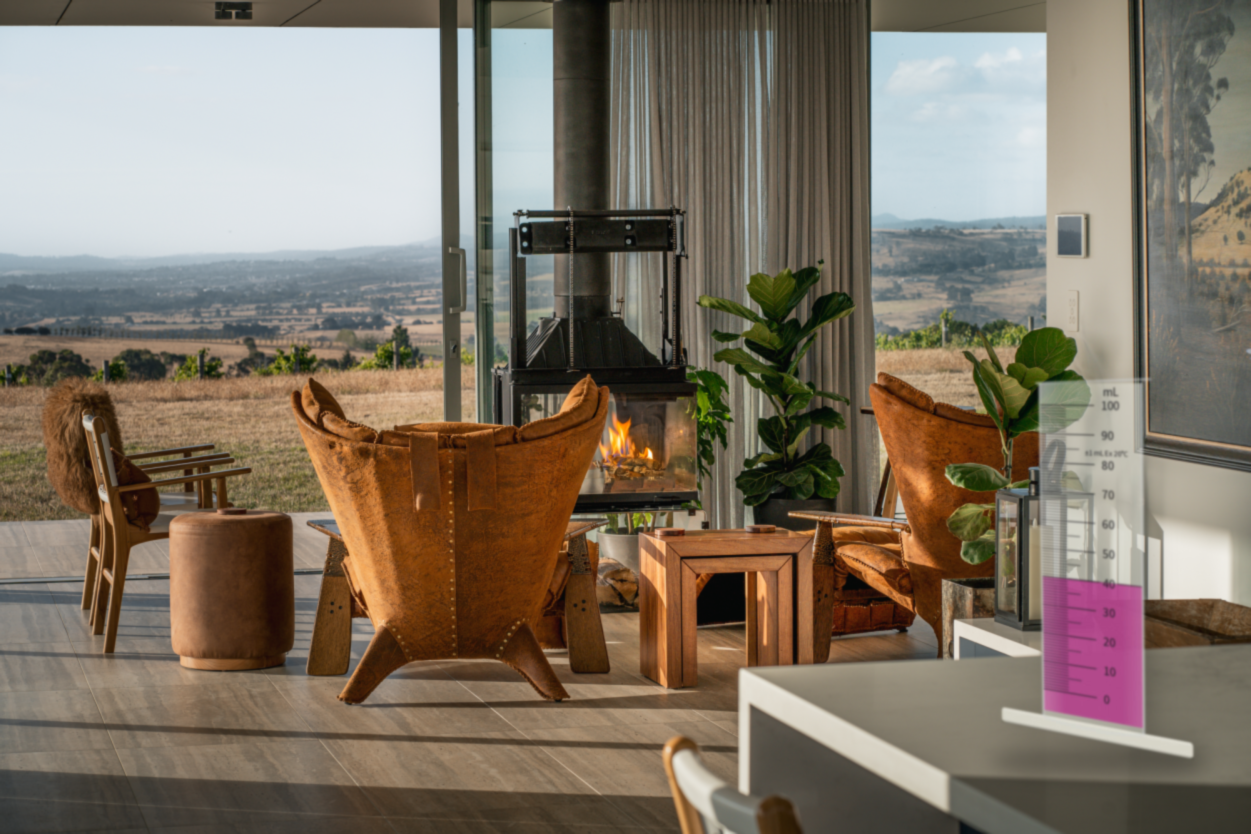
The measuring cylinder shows 40,mL
